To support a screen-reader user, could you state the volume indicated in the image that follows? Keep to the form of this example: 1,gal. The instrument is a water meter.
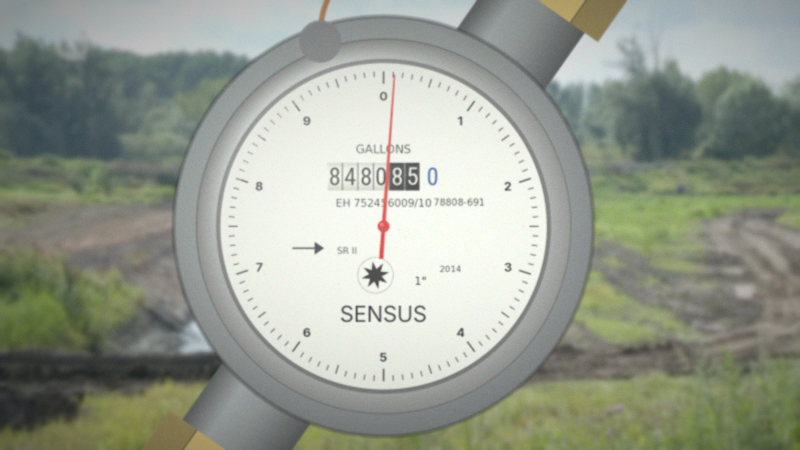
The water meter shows 8480850.1,gal
